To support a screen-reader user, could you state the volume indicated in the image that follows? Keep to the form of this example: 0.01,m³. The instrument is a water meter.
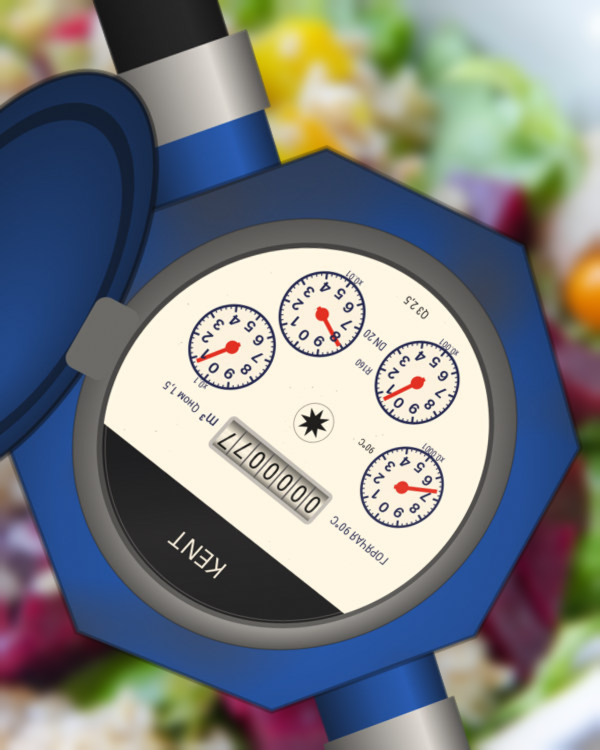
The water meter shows 77.0806,m³
